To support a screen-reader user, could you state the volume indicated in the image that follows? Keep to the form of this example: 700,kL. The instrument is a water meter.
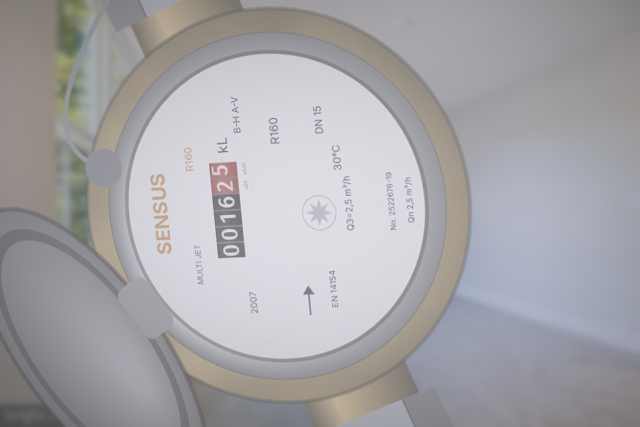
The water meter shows 16.25,kL
